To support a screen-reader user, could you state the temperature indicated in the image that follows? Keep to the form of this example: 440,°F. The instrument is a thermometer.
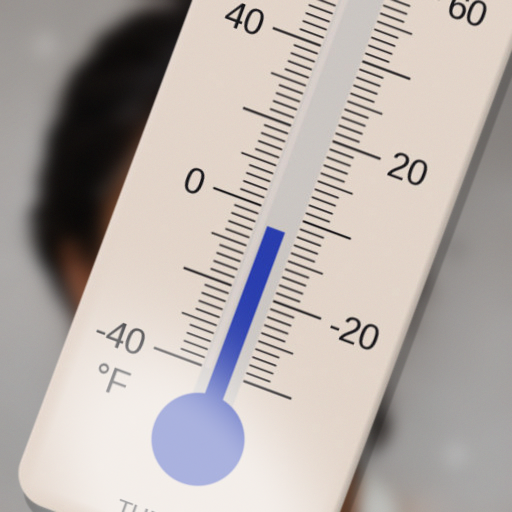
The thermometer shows -4,°F
